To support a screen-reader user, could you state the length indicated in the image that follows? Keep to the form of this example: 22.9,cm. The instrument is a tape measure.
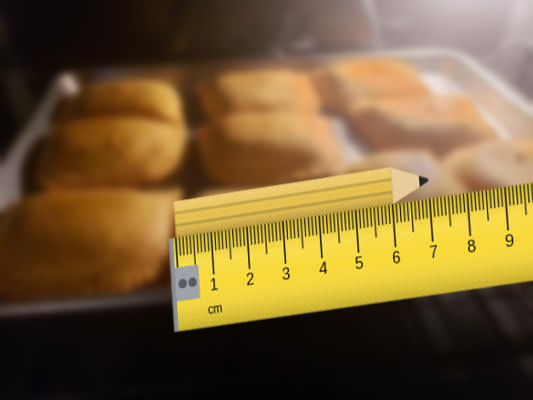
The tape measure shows 7,cm
